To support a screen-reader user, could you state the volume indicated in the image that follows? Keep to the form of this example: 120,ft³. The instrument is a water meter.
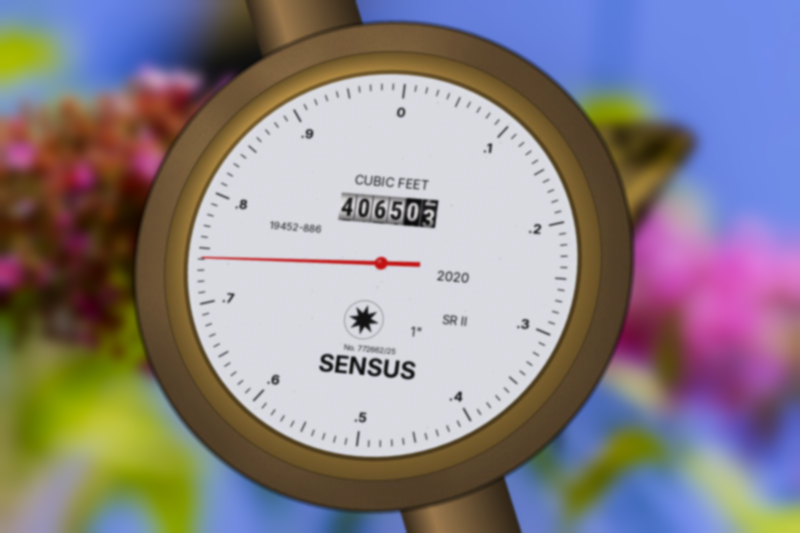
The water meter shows 406502.74,ft³
